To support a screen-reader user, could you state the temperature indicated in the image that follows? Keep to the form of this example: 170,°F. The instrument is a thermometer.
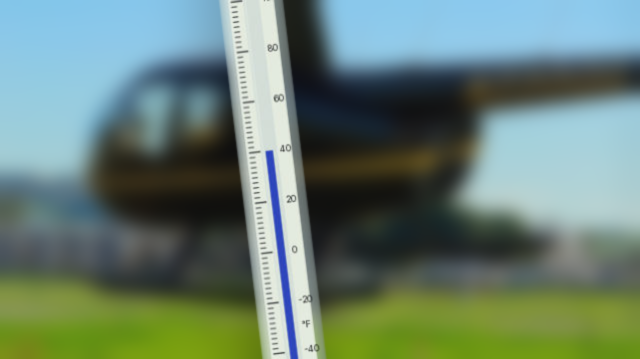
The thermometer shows 40,°F
